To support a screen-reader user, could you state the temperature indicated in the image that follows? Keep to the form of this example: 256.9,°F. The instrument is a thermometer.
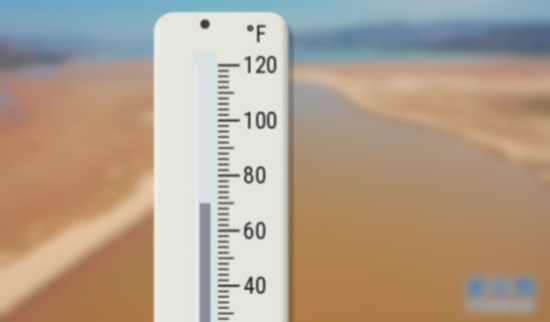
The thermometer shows 70,°F
